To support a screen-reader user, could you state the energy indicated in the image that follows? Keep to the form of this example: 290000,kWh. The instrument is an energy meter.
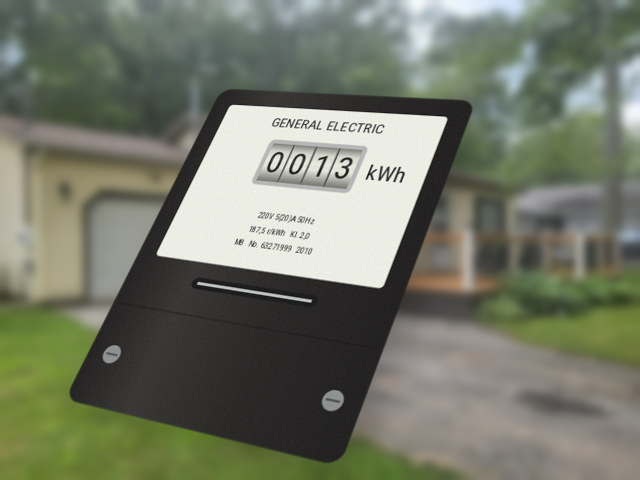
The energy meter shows 13,kWh
